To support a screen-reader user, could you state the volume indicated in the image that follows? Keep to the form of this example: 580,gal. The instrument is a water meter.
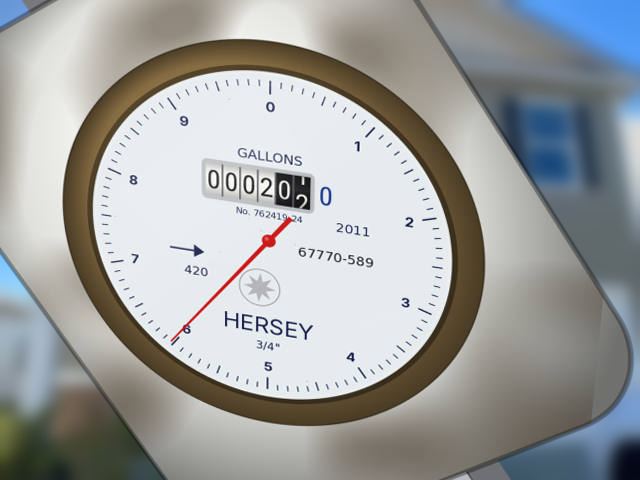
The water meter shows 2016.0,gal
